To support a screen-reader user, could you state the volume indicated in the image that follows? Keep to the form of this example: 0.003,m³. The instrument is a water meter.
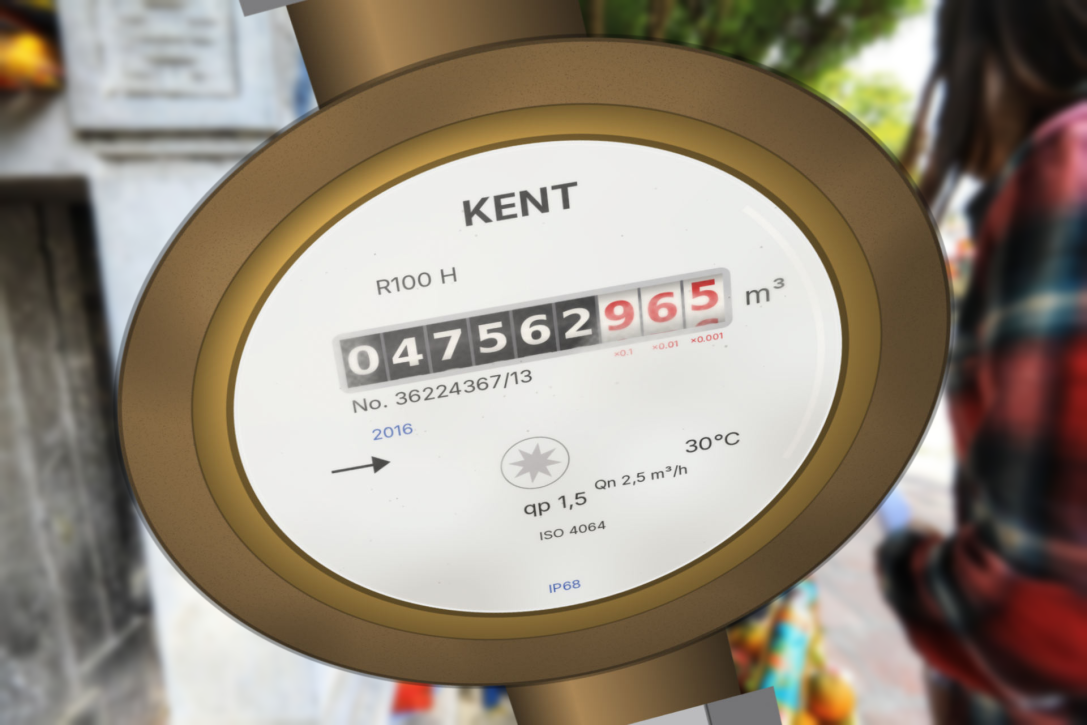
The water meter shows 47562.965,m³
